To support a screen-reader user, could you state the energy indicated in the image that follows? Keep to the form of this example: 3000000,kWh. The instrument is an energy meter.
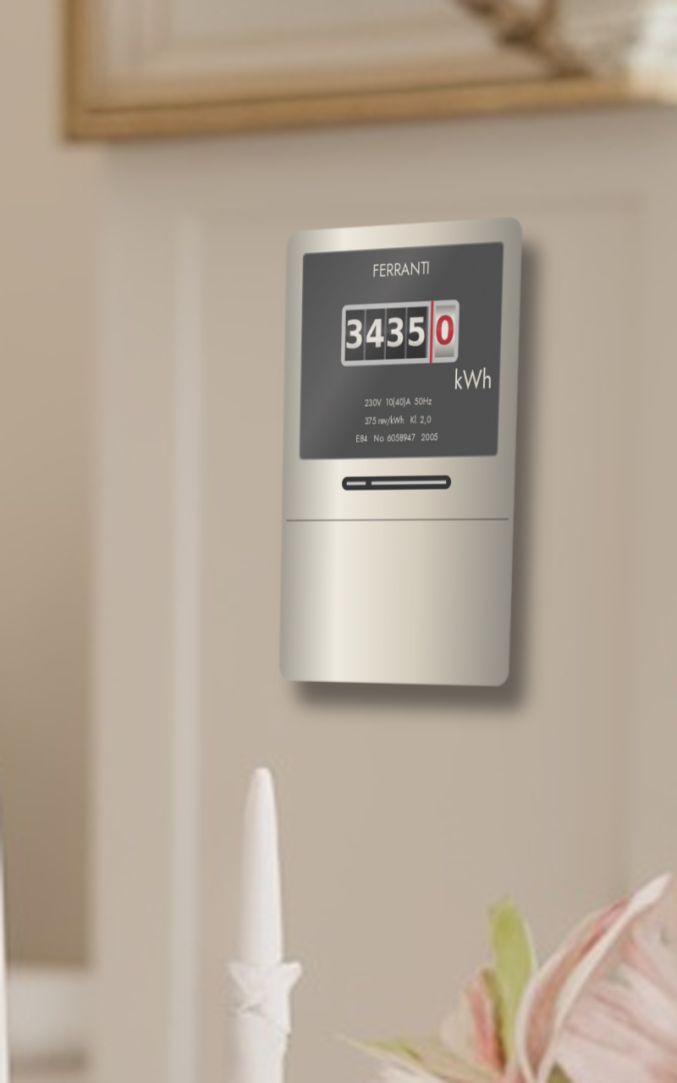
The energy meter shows 3435.0,kWh
